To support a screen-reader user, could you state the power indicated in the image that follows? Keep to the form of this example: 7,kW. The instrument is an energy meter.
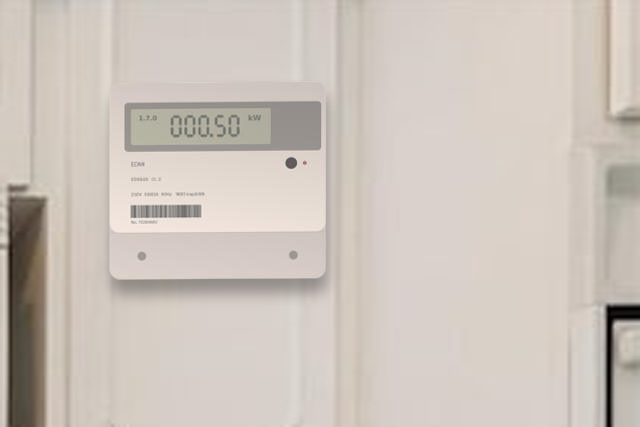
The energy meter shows 0.50,kW
